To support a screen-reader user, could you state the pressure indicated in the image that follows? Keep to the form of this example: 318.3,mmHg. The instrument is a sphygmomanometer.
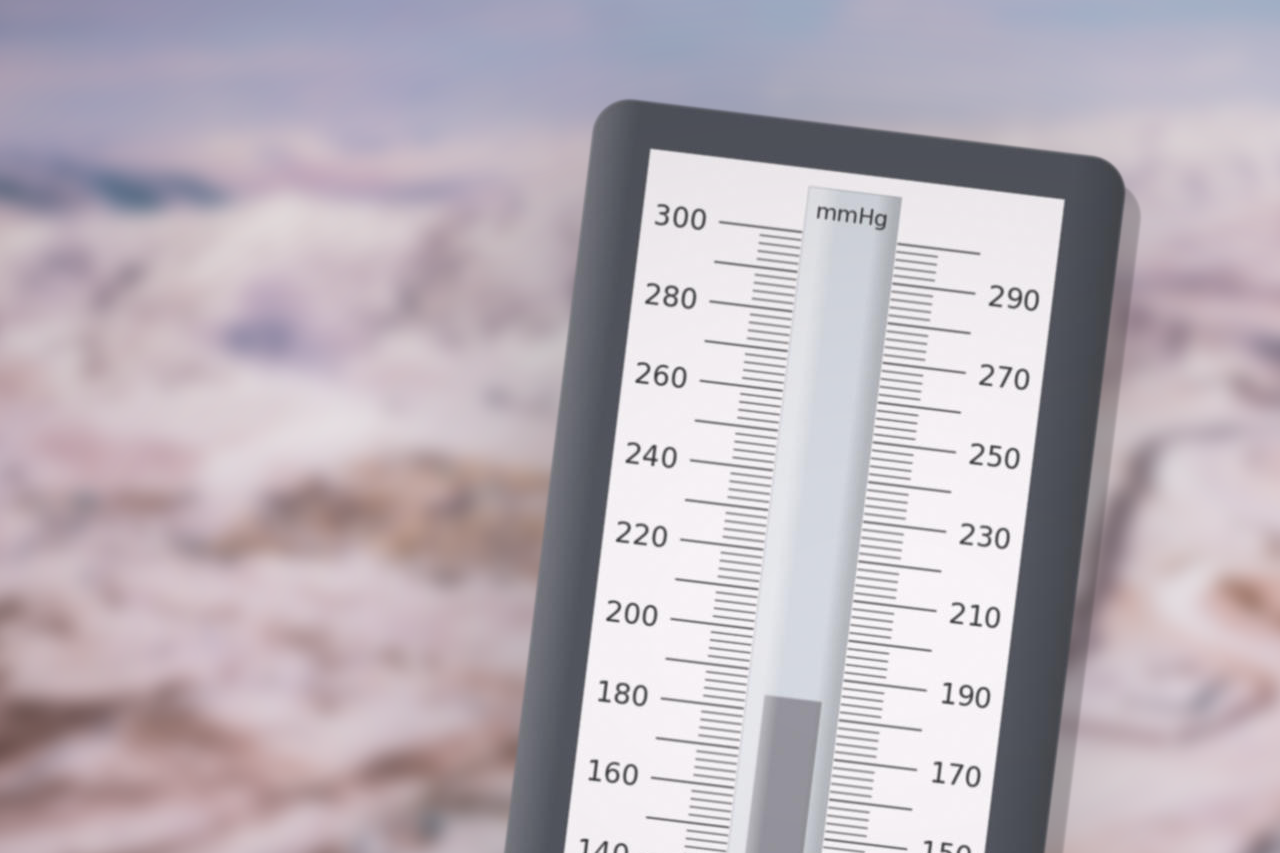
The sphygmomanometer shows 184,mmHg
